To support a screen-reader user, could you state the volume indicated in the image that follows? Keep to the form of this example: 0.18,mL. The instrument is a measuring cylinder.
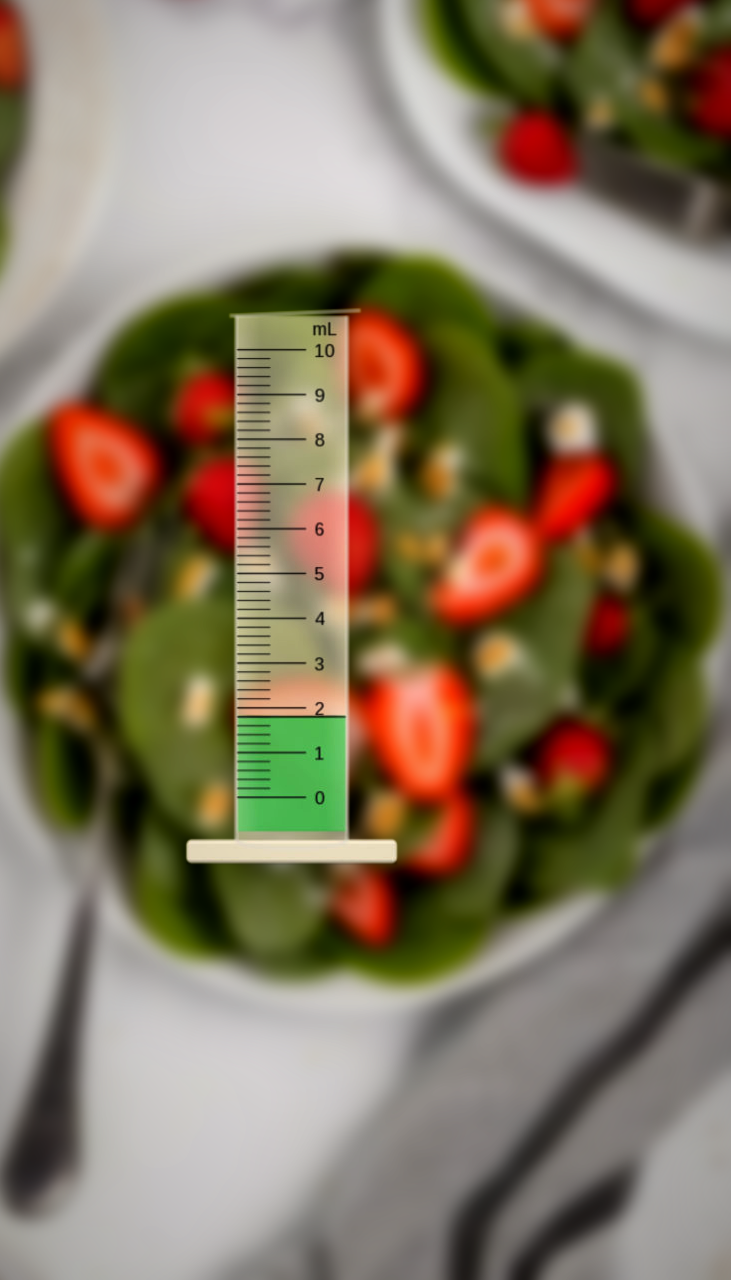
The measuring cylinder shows 1.8,mL
